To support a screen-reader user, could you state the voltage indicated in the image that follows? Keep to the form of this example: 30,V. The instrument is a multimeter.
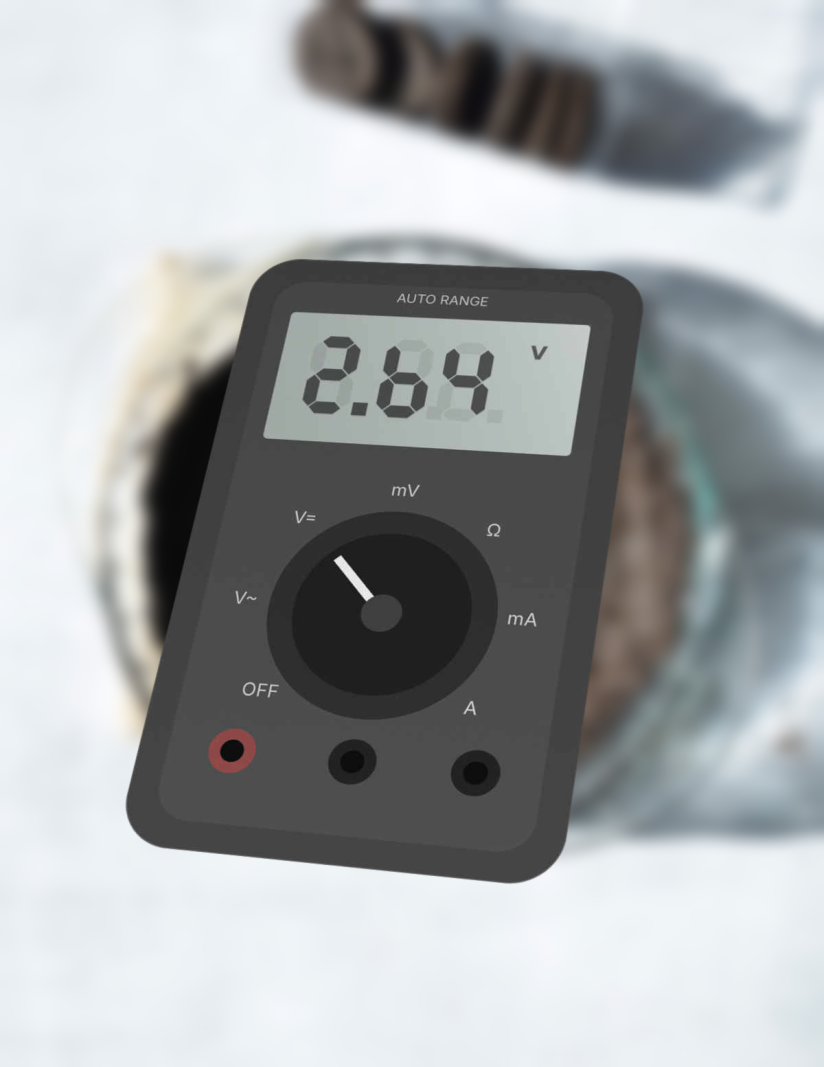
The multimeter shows 2.64,V
